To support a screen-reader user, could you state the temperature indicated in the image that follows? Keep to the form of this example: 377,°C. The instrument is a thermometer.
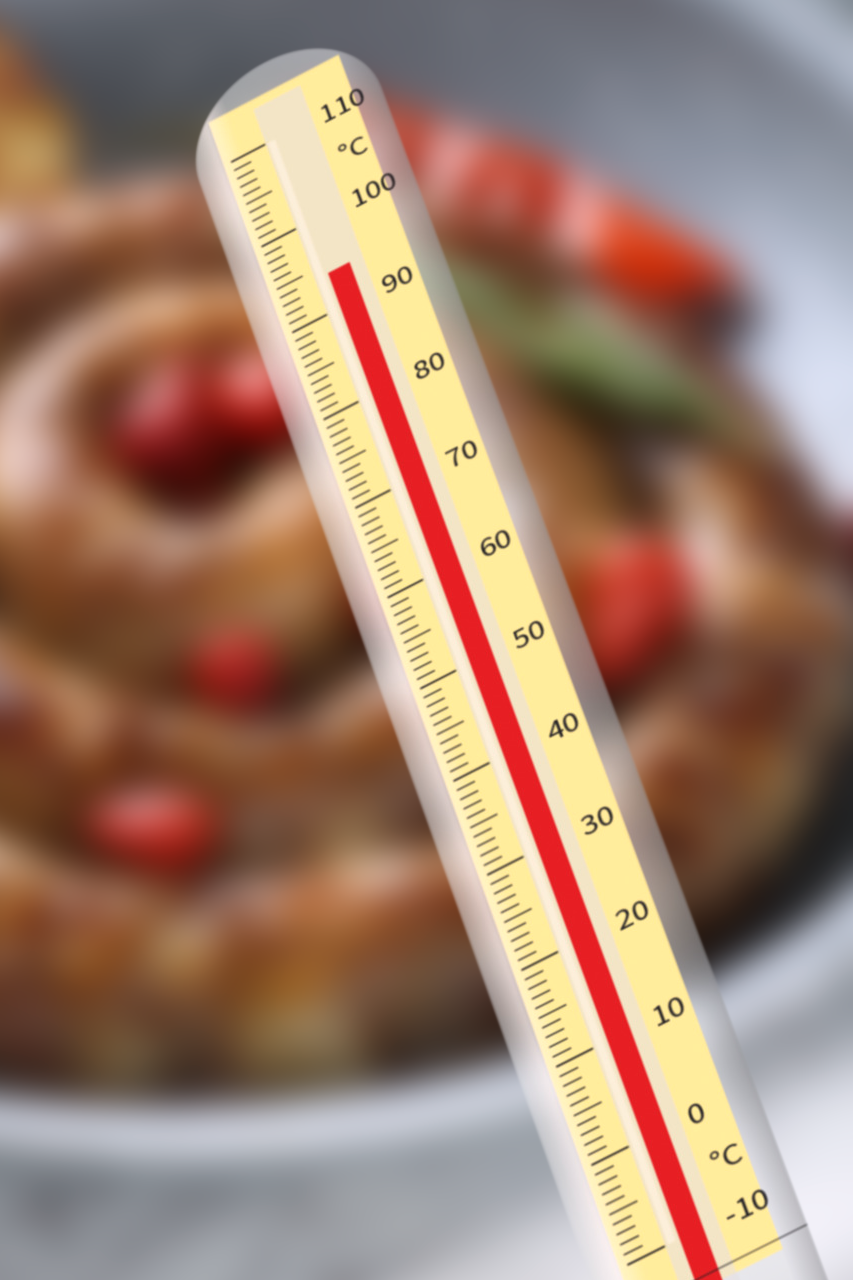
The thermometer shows 94,°C
